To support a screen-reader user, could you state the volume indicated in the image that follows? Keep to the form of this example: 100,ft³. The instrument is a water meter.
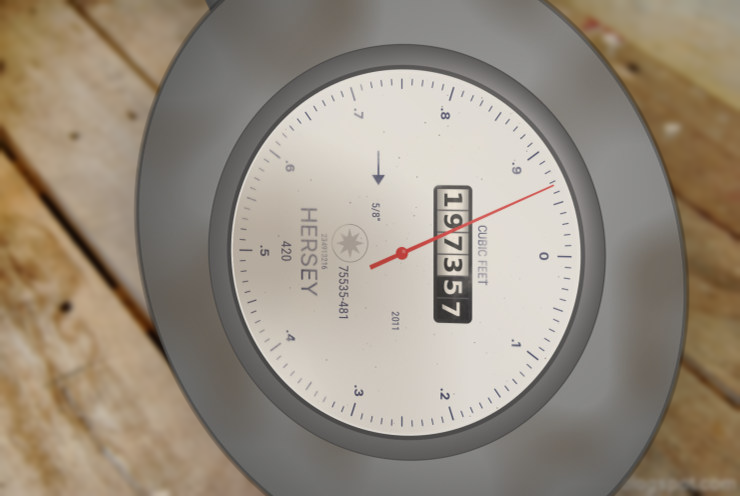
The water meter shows 197356.93,ft³
